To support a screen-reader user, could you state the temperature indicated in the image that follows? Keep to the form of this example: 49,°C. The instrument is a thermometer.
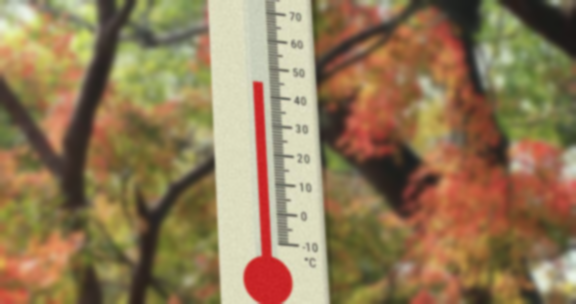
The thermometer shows 45,°C
